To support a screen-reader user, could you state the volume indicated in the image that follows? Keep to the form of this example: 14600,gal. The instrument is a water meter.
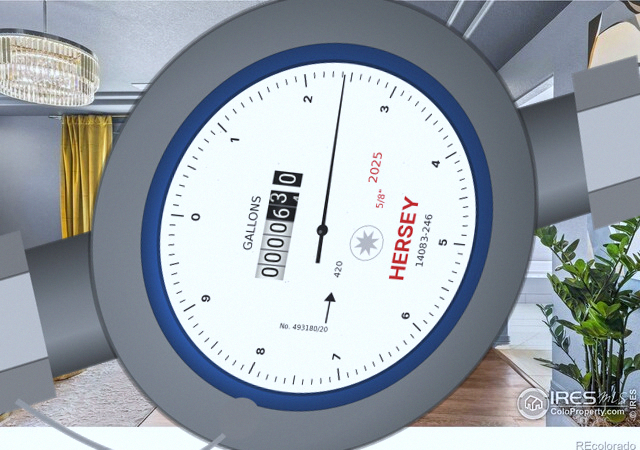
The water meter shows 632.4,gal
